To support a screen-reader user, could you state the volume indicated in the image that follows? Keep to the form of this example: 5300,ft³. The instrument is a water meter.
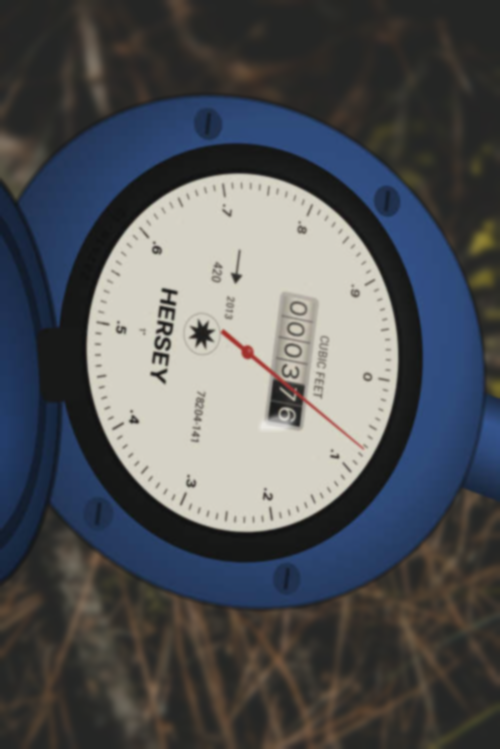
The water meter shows 376.07,ft³
